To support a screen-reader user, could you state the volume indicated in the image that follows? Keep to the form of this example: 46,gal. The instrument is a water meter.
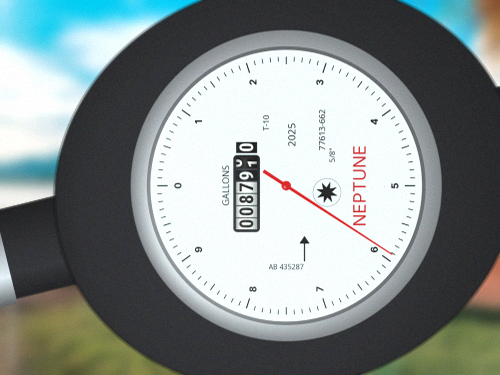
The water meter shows 87905.9,gal
